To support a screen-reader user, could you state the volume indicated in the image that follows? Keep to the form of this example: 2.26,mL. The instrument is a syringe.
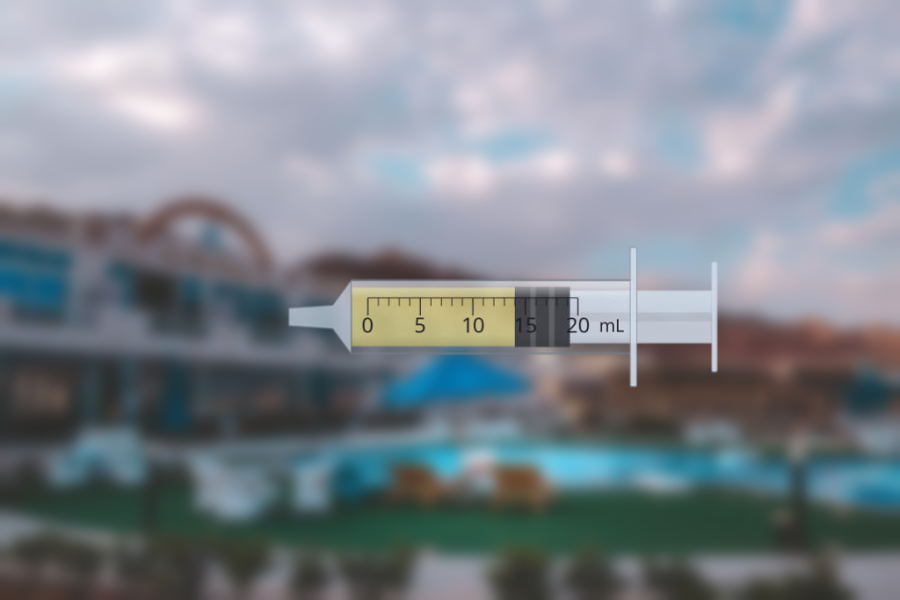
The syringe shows 14,mL
